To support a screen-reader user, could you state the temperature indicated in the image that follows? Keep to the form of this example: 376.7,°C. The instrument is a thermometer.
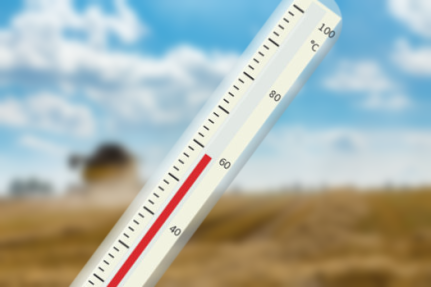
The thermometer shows 59,°C
